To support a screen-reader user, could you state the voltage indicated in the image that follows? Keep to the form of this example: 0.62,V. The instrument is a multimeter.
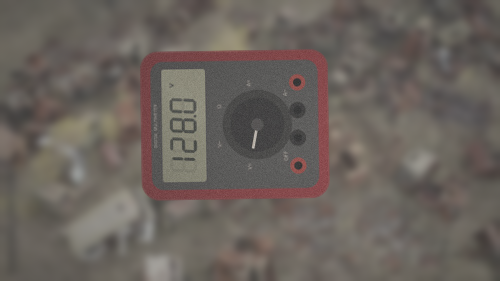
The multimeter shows 128.0,V
